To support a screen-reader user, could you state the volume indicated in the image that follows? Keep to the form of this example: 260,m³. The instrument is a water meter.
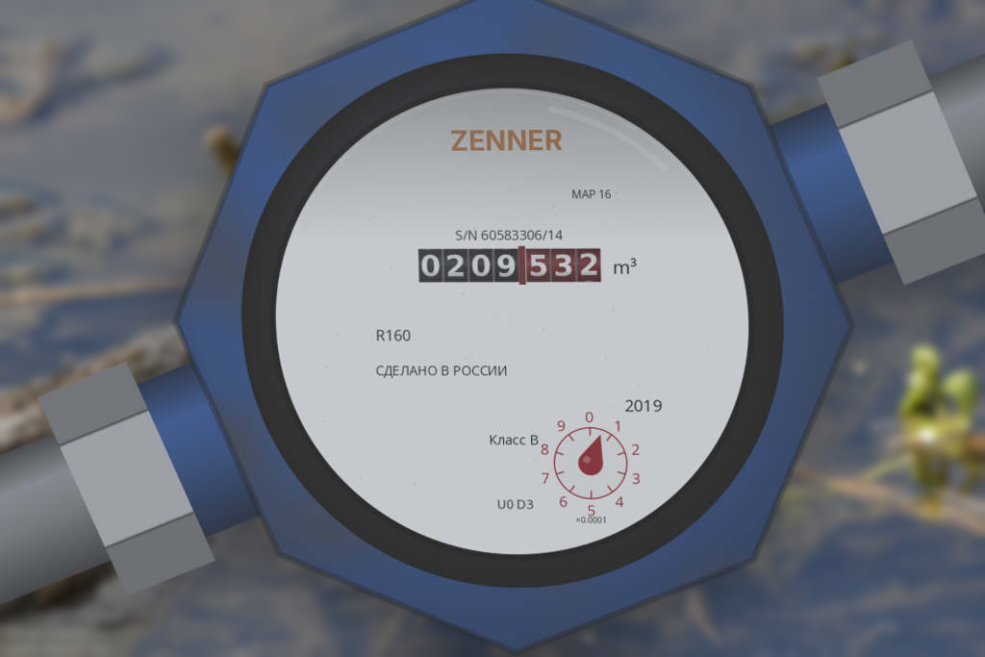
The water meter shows 209.5320,m³
